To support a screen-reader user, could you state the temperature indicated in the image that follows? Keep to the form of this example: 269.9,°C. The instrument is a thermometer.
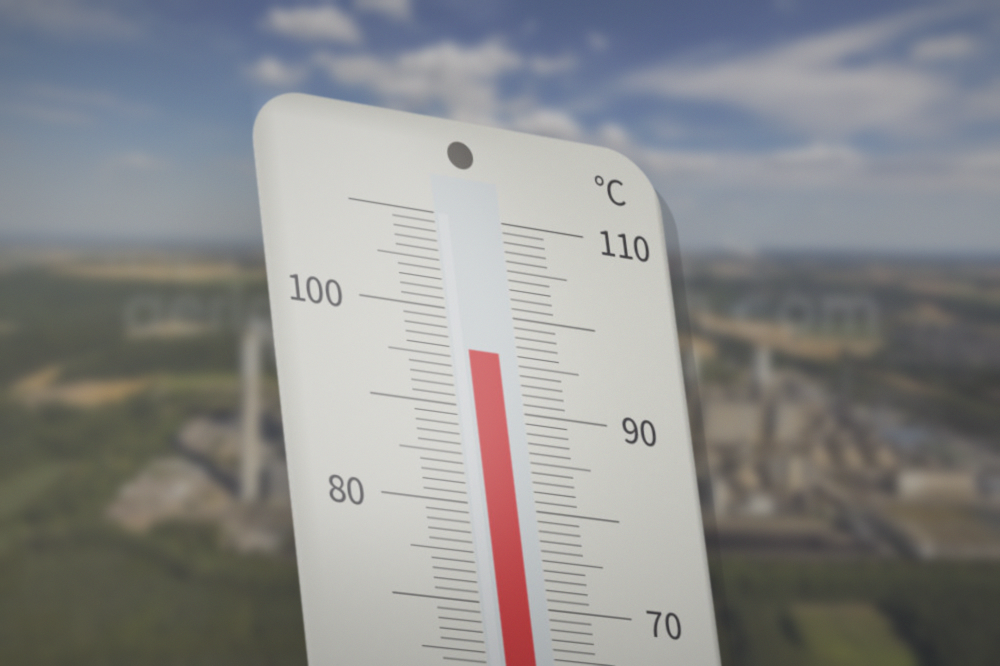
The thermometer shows 96,°C
